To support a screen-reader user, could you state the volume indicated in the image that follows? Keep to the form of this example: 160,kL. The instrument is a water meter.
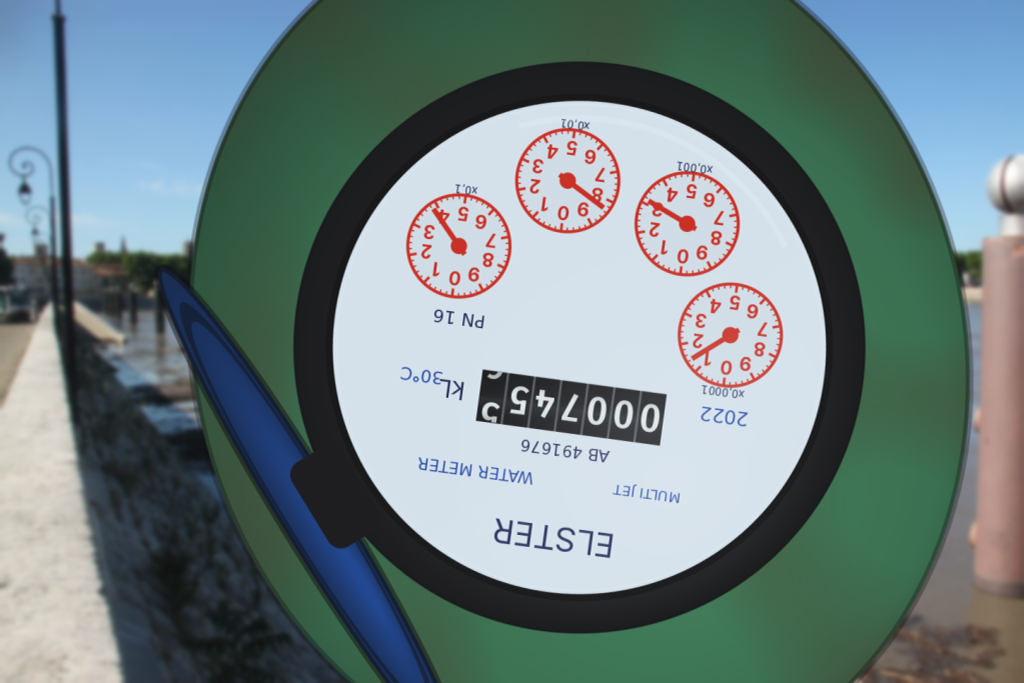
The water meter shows 7455.3831,kL
